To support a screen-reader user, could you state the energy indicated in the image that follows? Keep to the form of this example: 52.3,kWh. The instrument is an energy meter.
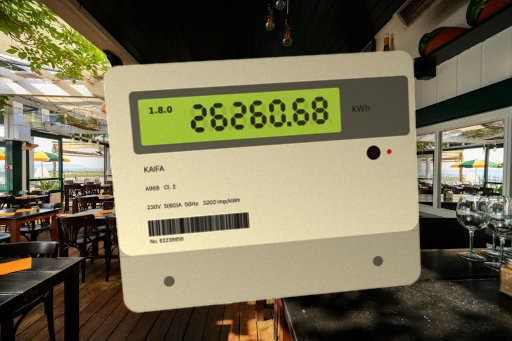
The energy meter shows 26260.68,kWh
